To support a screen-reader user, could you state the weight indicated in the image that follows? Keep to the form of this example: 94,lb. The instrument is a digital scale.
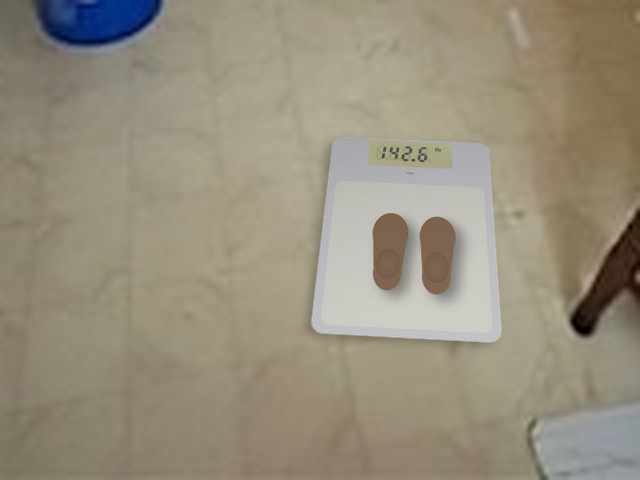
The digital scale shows 142.6,lb
